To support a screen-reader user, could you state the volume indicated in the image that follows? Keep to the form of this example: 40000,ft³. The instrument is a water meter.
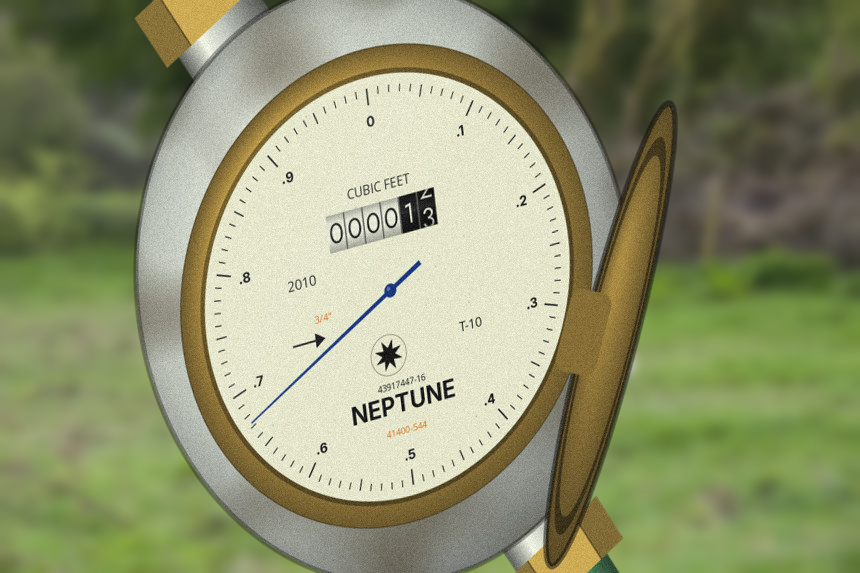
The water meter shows 12.67,ft³
